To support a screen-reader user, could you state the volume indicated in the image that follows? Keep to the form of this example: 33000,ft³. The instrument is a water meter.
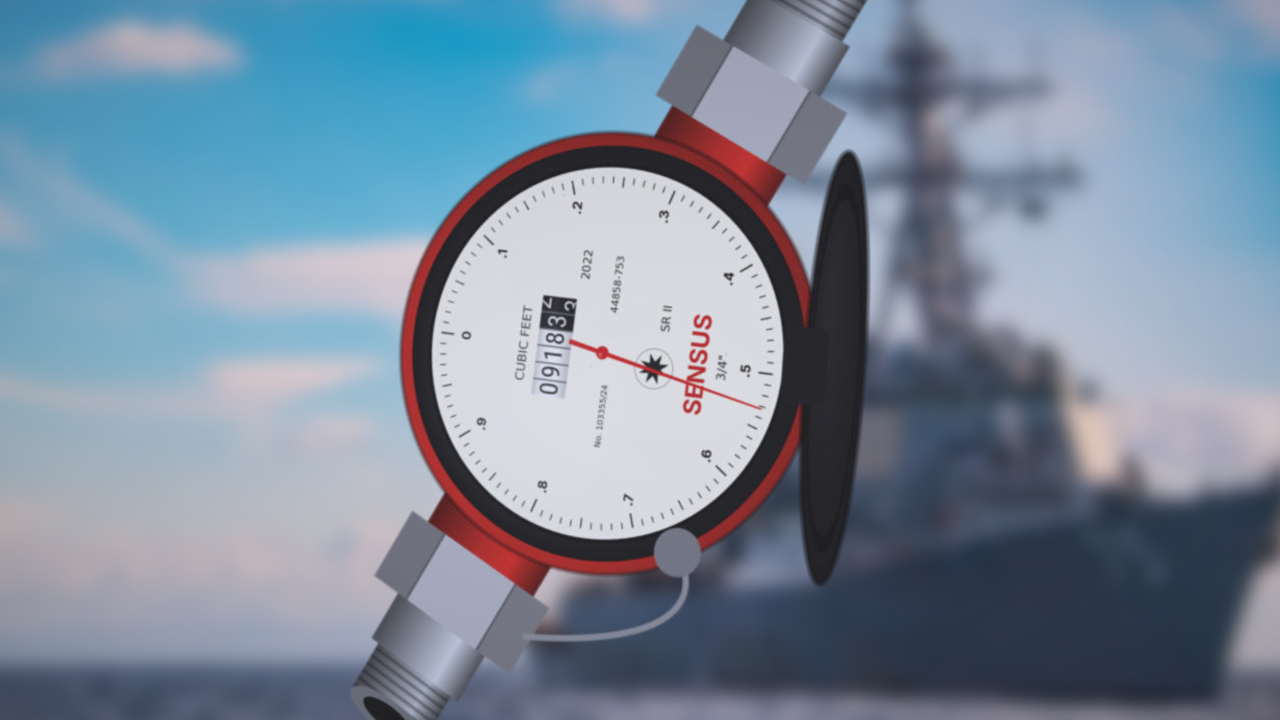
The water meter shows 91832.53,ft³
